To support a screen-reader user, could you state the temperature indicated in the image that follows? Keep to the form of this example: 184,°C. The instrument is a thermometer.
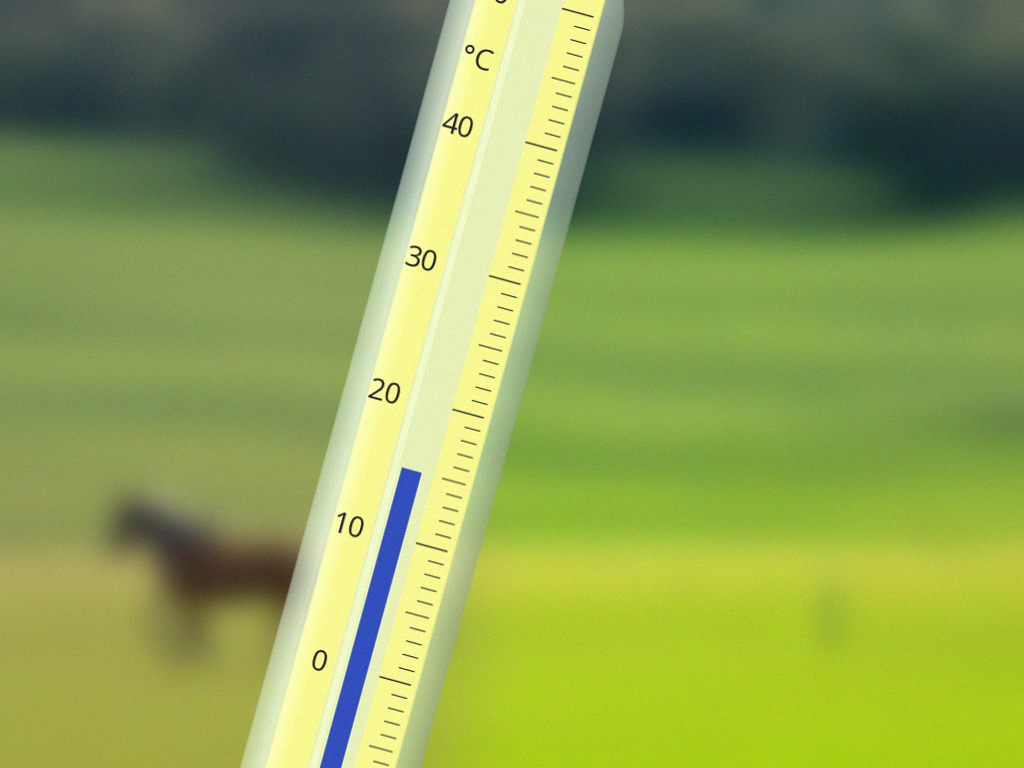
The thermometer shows 15,°C
